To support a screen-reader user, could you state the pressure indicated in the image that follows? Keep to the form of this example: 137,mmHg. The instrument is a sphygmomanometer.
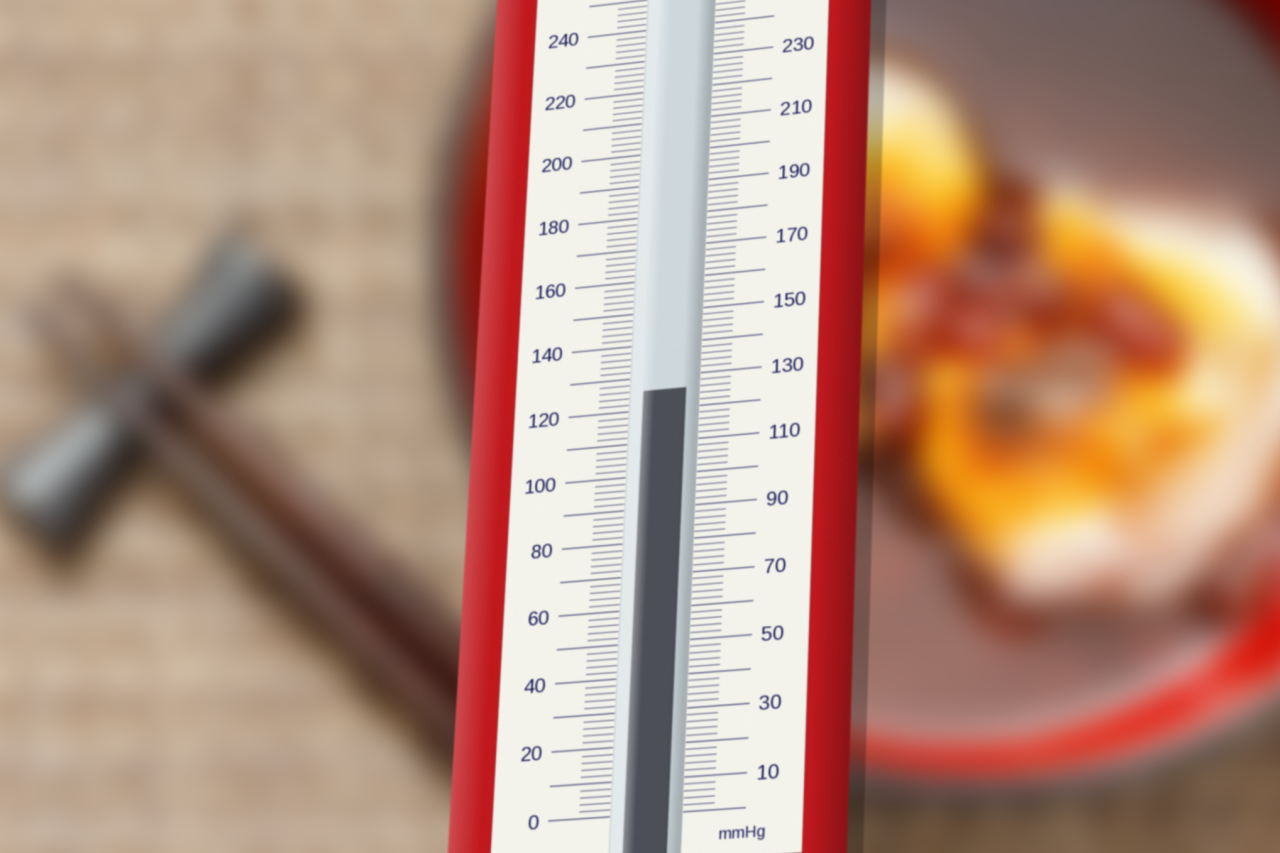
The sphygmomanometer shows 126,mmHg
